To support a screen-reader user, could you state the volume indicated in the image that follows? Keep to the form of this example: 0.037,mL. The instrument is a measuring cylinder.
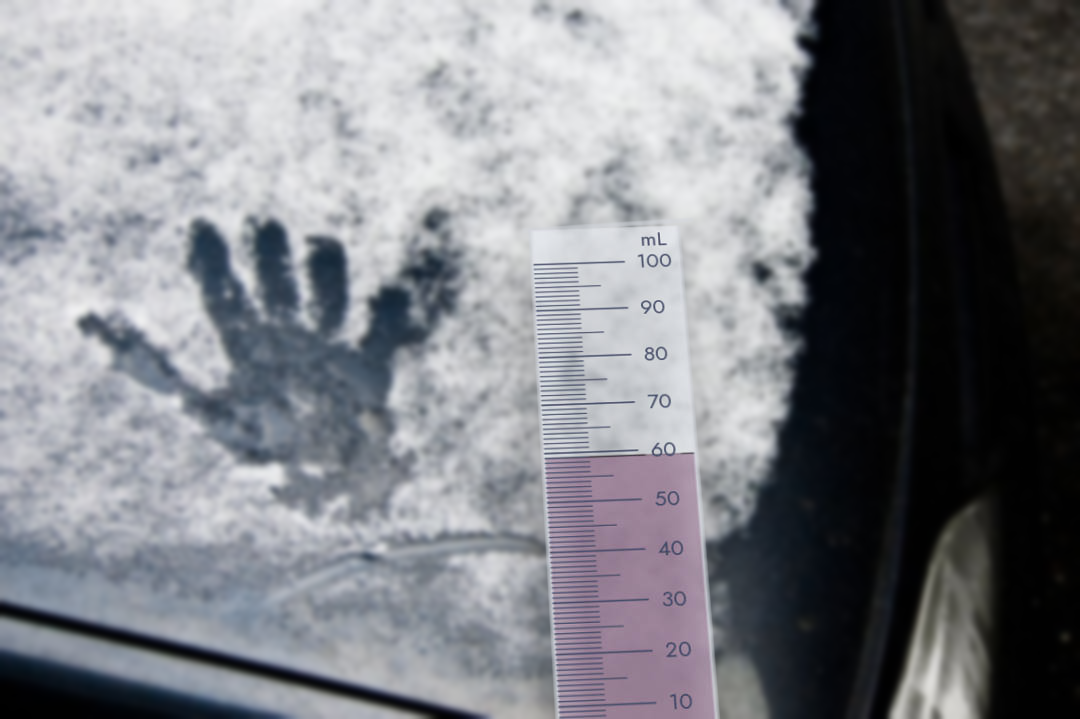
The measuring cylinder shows 59,mL
